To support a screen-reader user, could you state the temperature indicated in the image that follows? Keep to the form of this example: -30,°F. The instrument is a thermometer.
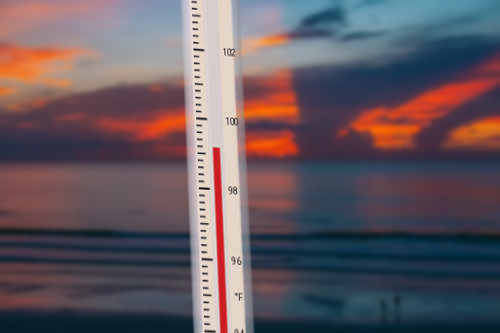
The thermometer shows 99.2,°F
